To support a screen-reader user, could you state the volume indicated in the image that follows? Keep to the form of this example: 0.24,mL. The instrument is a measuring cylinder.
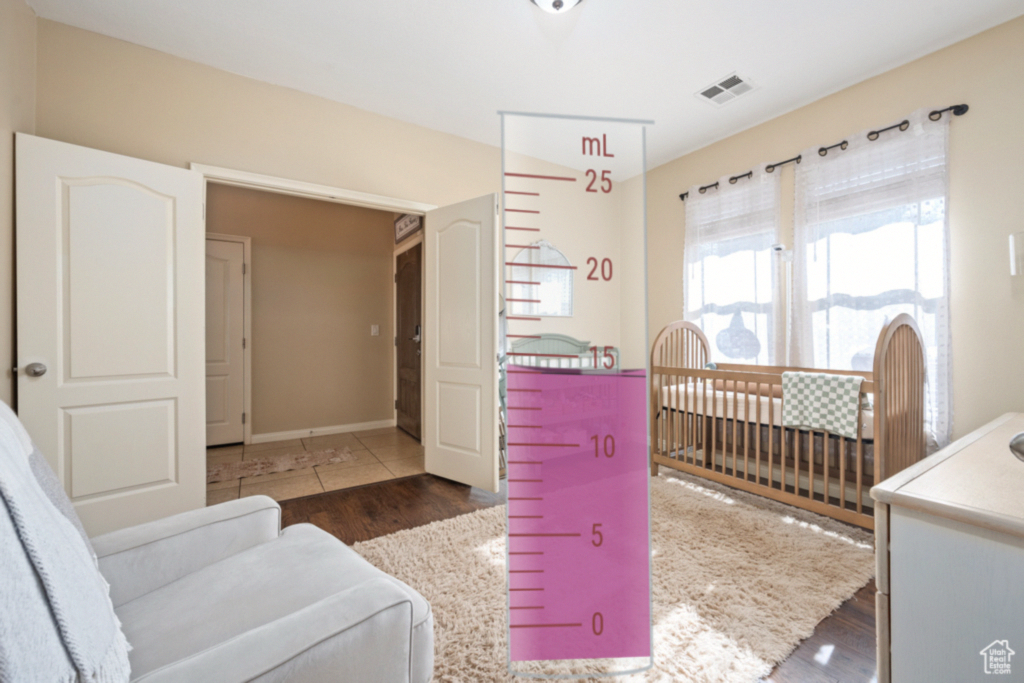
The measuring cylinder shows 14,mL
